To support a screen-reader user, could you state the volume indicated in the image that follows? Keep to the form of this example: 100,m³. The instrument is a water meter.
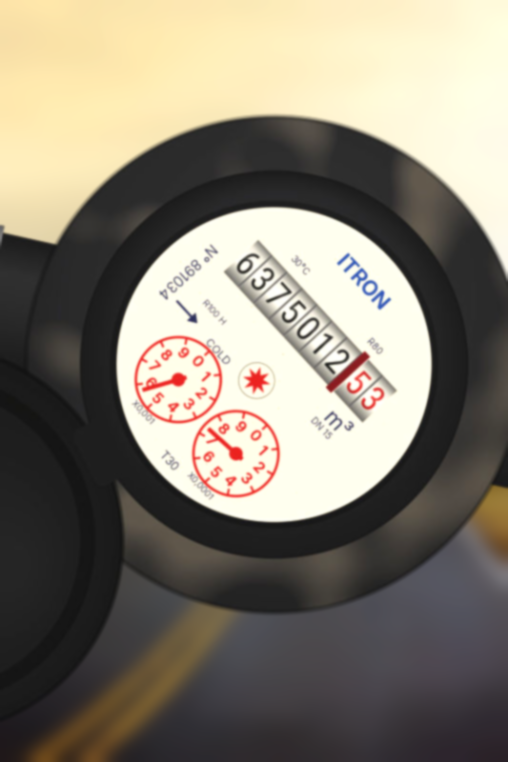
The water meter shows 6375012.5357,m³
